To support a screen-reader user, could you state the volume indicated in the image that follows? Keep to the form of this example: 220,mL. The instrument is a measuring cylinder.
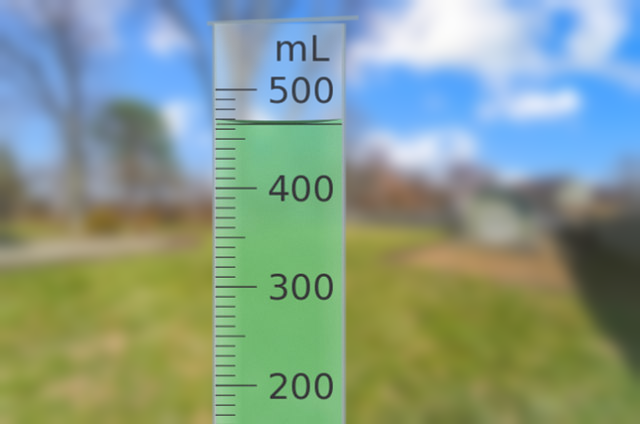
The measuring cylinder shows 465,mL
